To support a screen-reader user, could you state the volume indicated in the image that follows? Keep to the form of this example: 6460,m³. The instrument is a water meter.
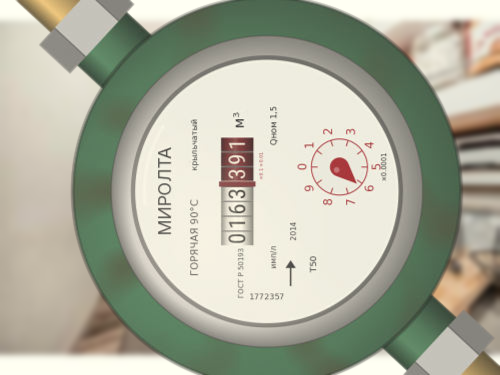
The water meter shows 163.3916,m³
